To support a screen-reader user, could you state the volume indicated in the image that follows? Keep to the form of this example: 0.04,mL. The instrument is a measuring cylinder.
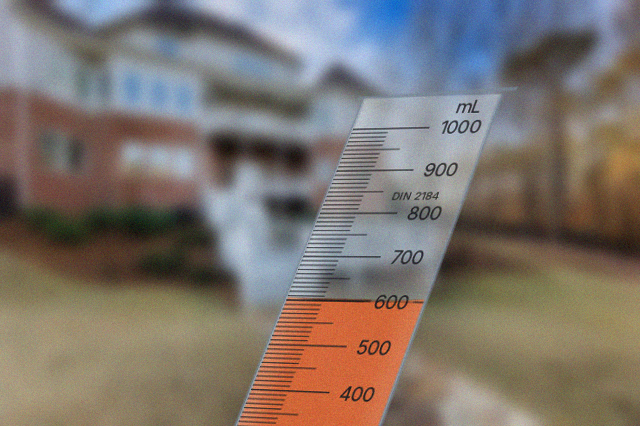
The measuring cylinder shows 600,mL
